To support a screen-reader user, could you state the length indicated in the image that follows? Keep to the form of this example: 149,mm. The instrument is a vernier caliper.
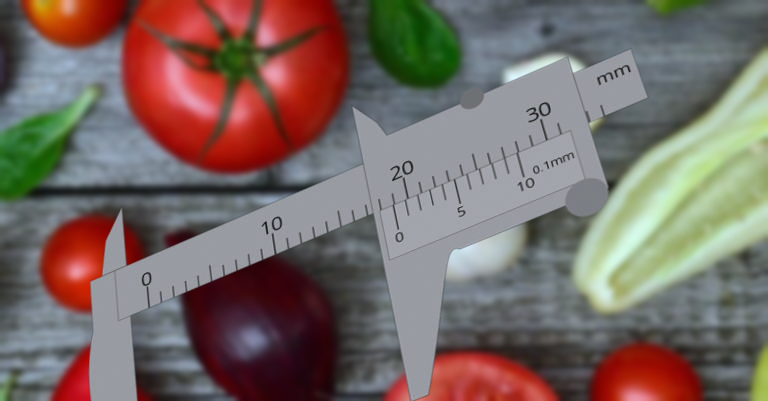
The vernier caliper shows 18.9,mm
